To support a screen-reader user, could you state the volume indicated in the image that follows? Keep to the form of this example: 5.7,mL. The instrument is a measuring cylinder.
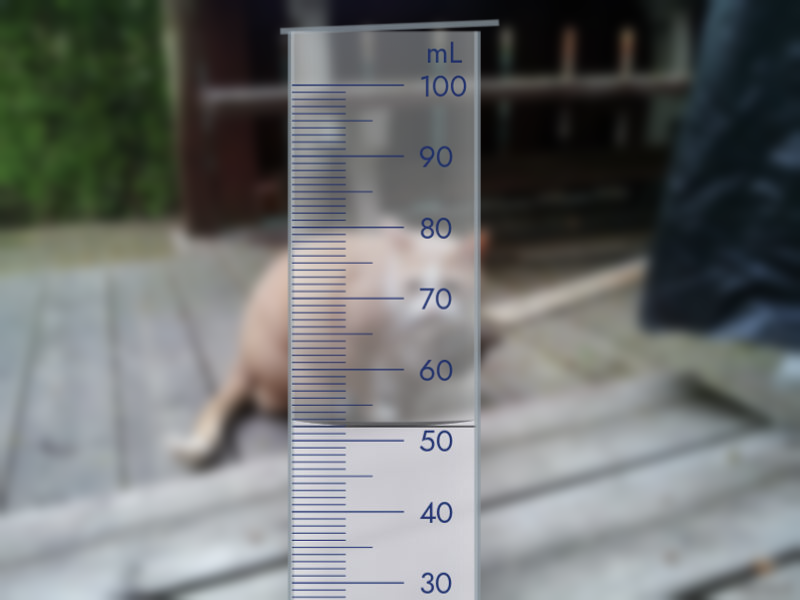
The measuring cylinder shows 52,mL
